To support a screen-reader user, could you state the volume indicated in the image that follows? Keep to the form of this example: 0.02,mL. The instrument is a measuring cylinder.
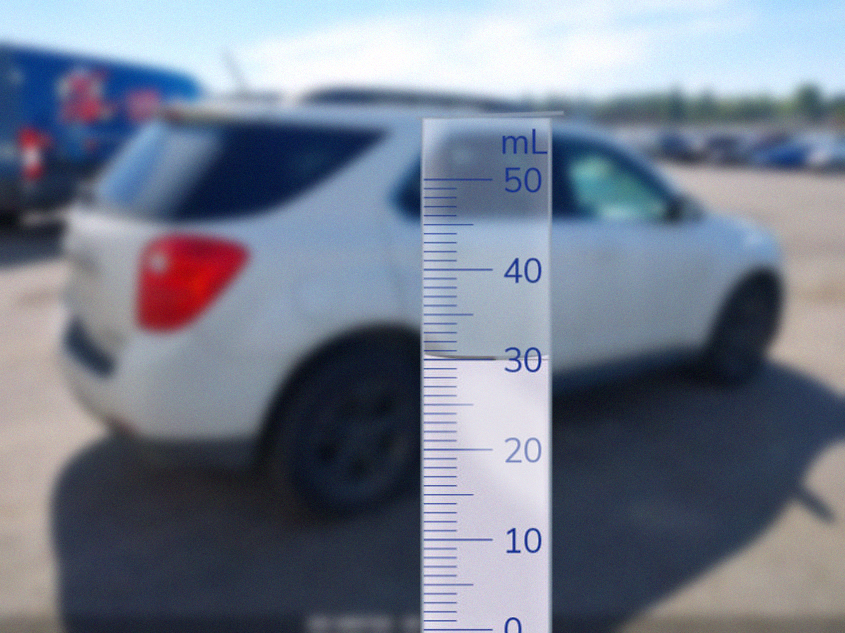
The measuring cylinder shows 30,mL
